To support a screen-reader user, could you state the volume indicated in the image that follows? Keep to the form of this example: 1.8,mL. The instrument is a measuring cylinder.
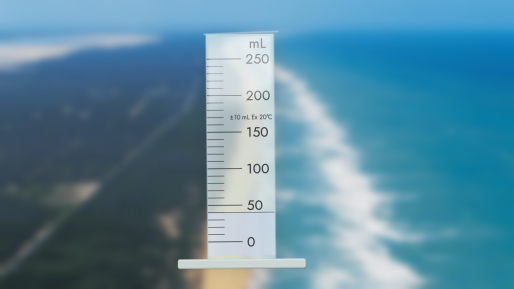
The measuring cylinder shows 40,mL
